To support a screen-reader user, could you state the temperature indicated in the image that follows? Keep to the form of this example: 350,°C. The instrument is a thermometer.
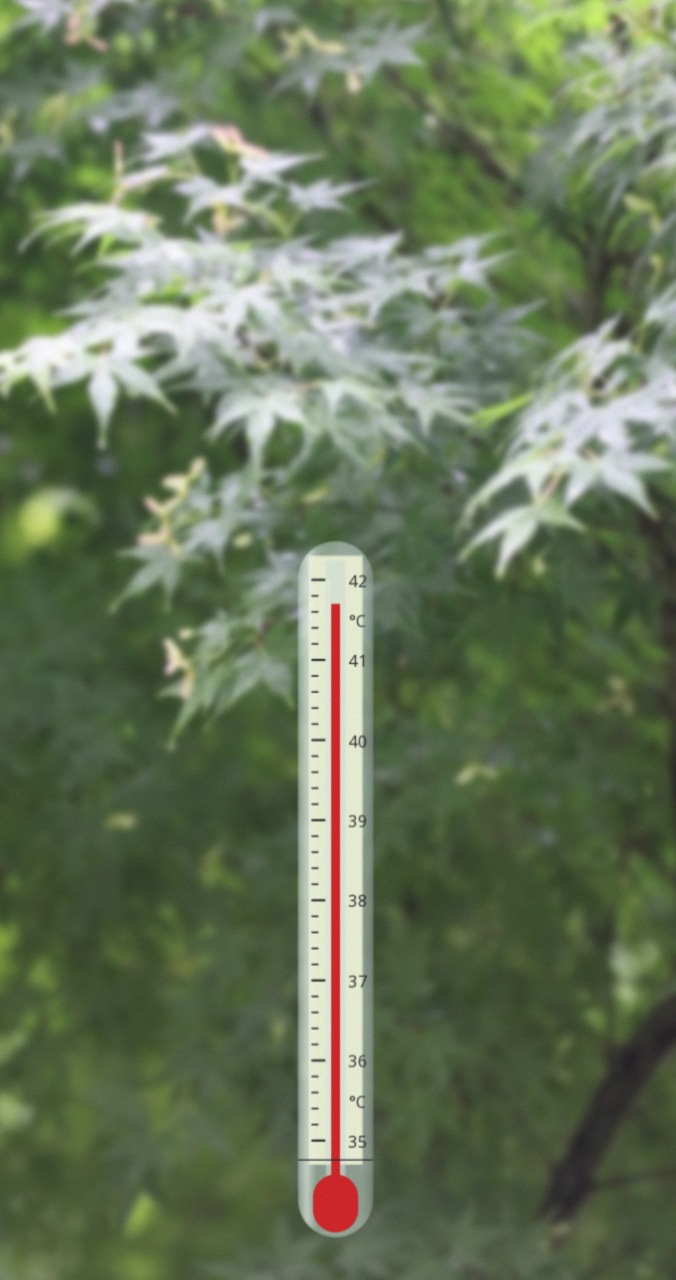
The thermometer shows 41.7,°C
